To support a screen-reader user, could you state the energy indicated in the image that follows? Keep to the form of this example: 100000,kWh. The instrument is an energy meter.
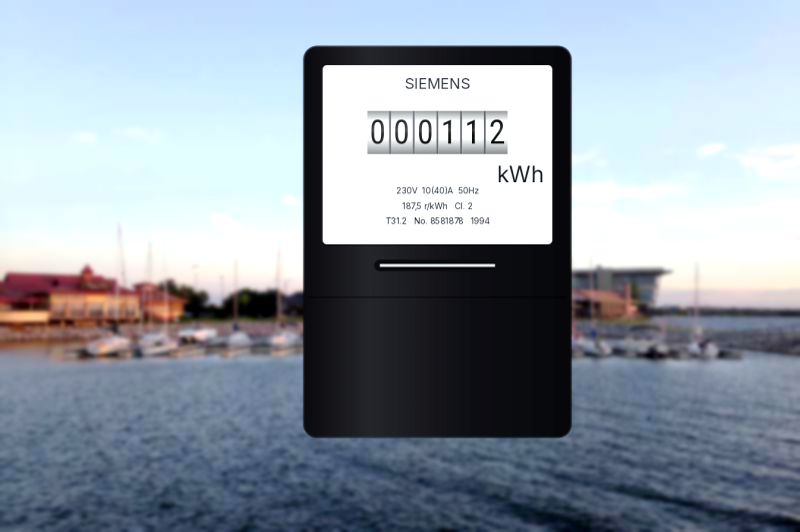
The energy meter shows 112,kWh
